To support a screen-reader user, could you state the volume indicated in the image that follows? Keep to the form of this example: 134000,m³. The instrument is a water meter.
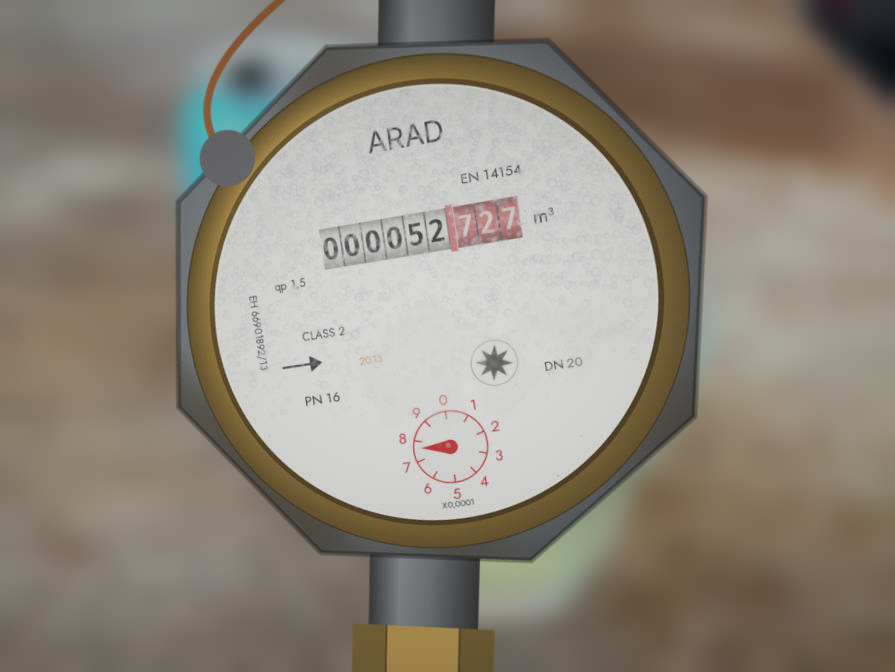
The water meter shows 52.7277,m³
